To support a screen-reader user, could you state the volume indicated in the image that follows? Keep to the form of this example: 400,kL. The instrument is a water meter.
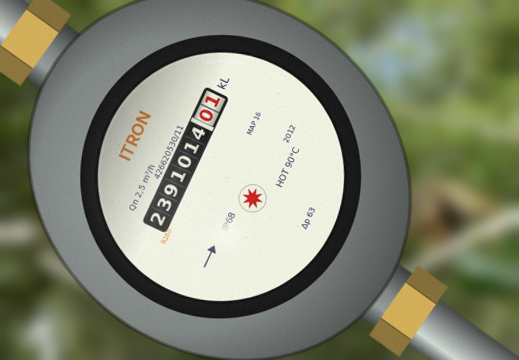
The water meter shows 2391014.01,kL
